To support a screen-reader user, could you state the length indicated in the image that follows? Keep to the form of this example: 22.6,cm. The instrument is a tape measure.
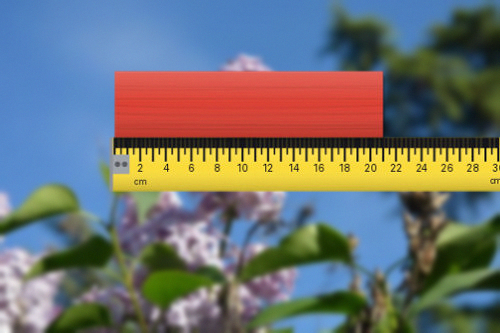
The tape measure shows 21,cm
